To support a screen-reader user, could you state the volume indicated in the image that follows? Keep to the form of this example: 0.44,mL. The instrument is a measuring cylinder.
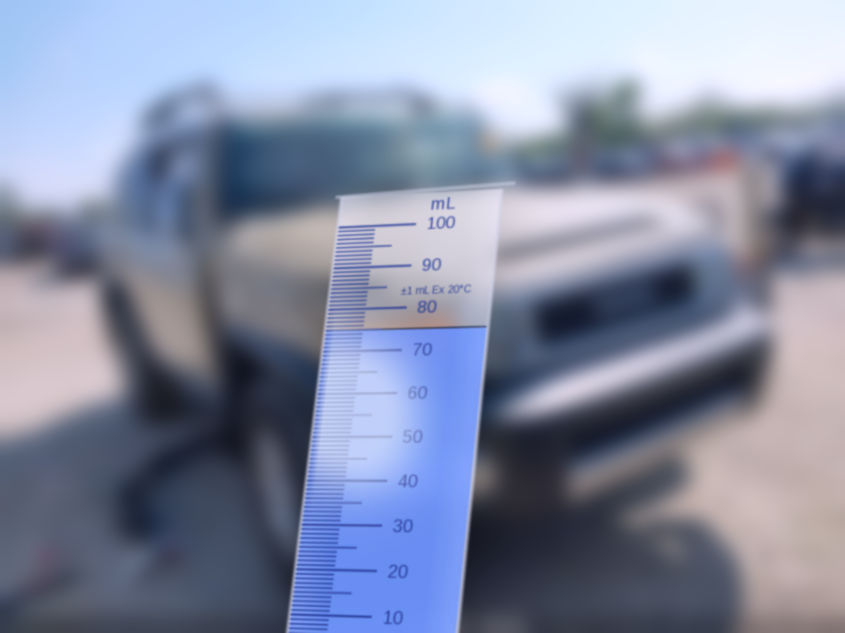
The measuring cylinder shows 75,mL
